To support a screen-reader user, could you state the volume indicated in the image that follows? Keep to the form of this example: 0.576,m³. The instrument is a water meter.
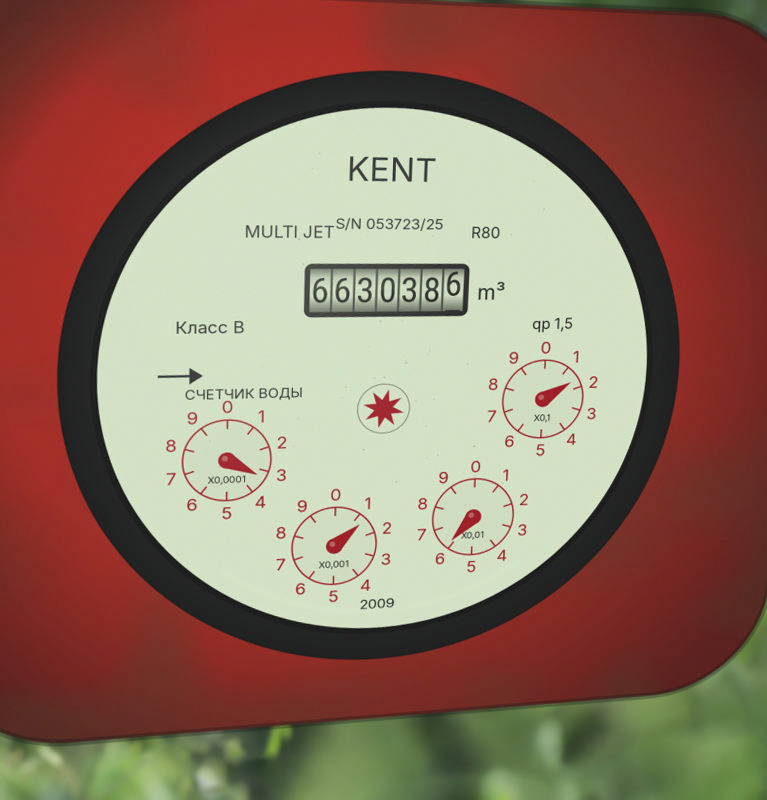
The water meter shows 6630386.1613,m³
